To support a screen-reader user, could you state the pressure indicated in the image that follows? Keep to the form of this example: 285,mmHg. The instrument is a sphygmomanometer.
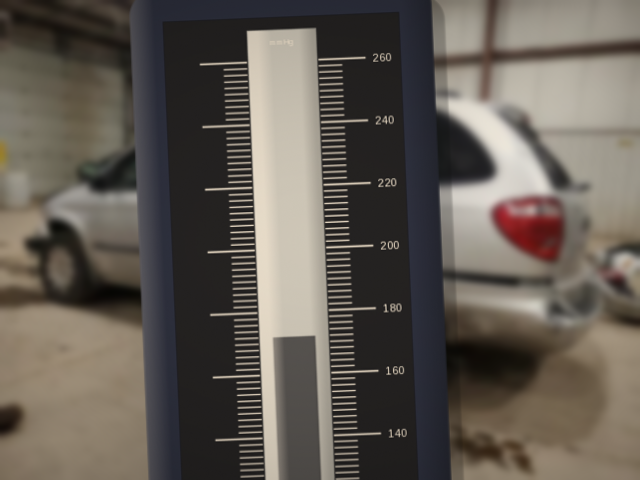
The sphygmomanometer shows 172,mmHg
